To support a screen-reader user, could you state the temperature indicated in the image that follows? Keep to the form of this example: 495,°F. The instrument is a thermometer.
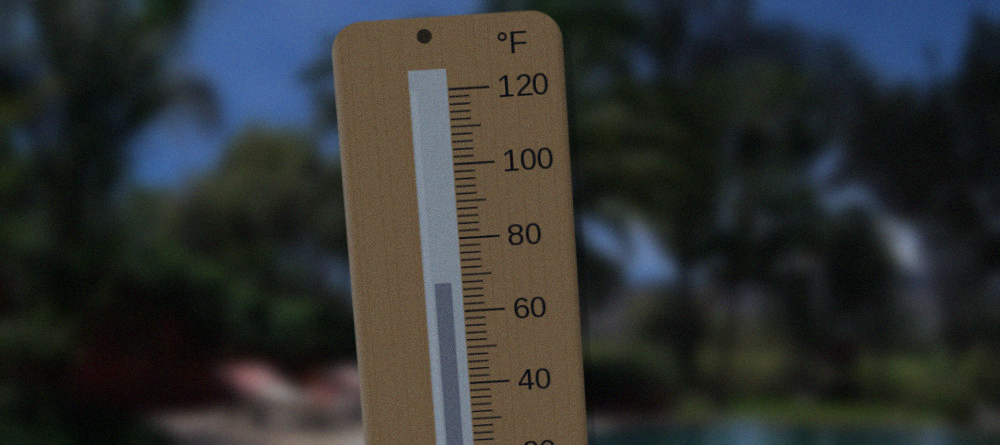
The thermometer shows 68,°F
